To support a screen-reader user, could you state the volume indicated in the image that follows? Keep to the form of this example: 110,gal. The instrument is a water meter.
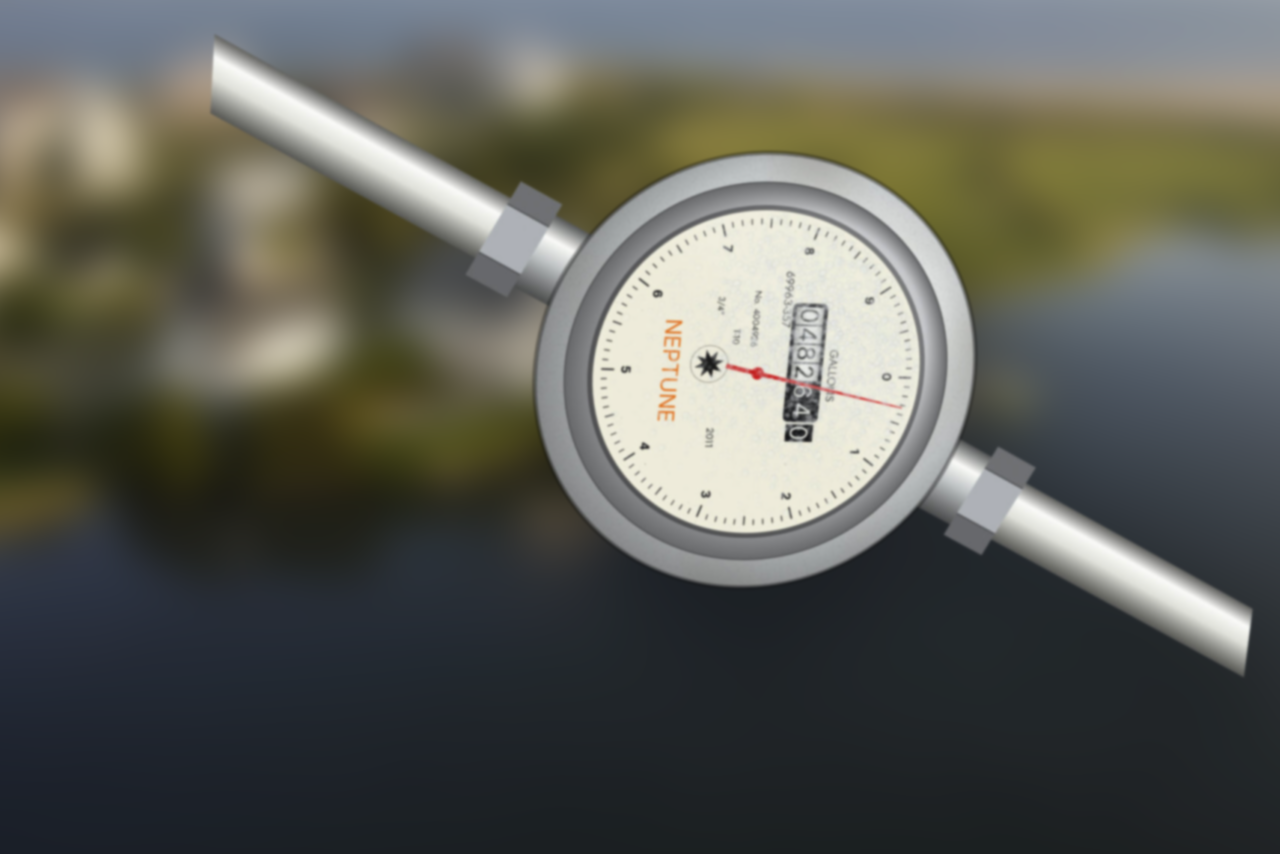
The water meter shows 482640.3,gal
